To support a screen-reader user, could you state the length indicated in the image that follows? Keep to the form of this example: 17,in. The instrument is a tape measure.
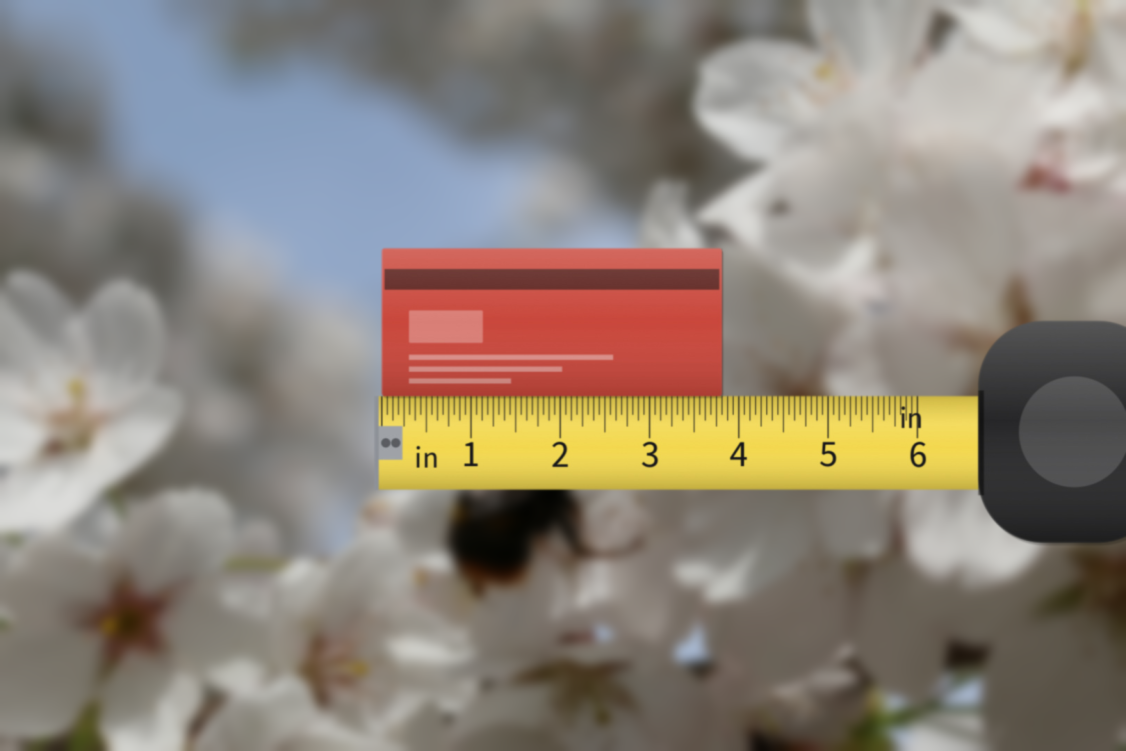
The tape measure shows 3.8125,in
